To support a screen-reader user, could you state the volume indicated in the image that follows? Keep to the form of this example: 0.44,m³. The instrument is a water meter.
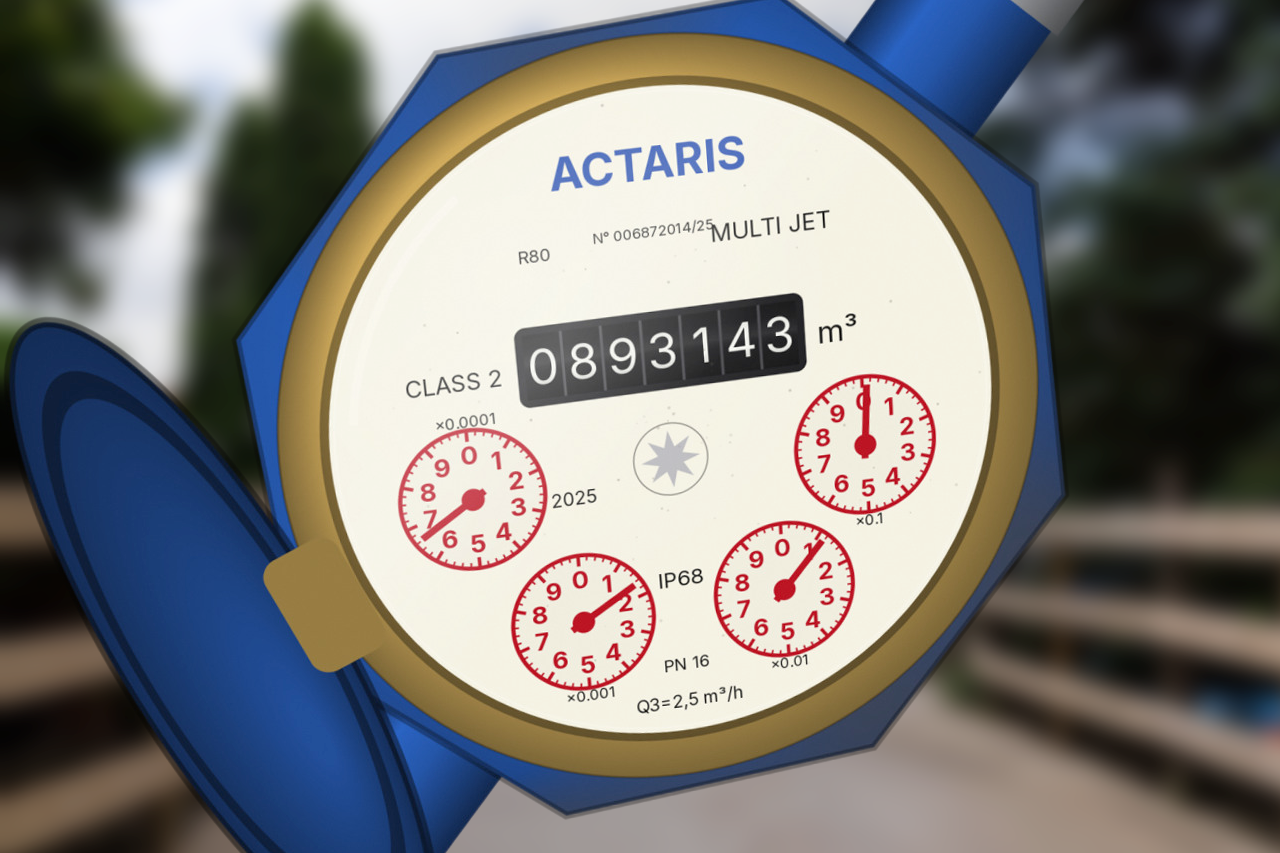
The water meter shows 893143.0116,m³
